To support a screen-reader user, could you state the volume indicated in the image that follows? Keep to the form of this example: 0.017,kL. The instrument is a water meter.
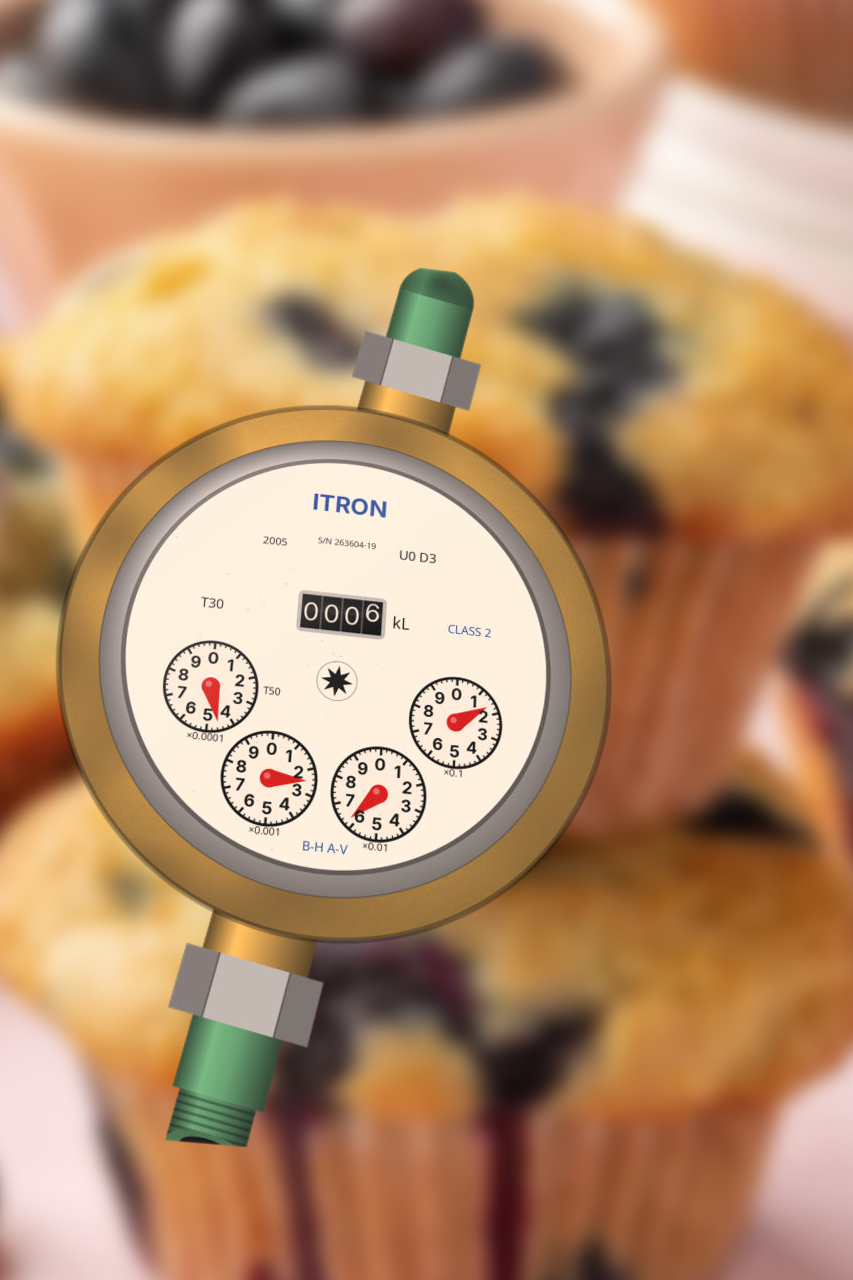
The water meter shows 6.1624,kL
